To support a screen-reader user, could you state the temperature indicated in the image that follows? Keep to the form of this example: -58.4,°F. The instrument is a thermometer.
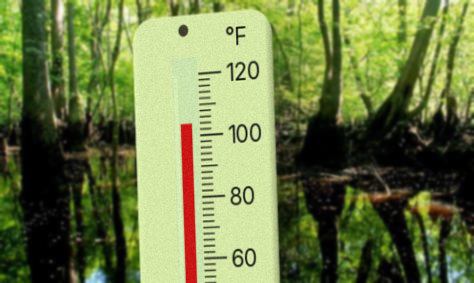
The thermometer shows 104,°F
